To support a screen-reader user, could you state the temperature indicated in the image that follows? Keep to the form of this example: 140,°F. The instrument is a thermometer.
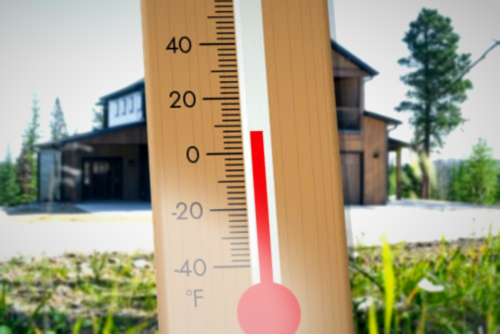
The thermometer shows 8,°F
